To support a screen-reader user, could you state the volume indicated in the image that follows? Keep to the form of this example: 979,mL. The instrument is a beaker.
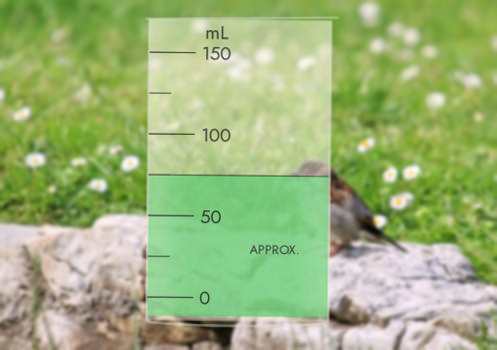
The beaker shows 75,mL
